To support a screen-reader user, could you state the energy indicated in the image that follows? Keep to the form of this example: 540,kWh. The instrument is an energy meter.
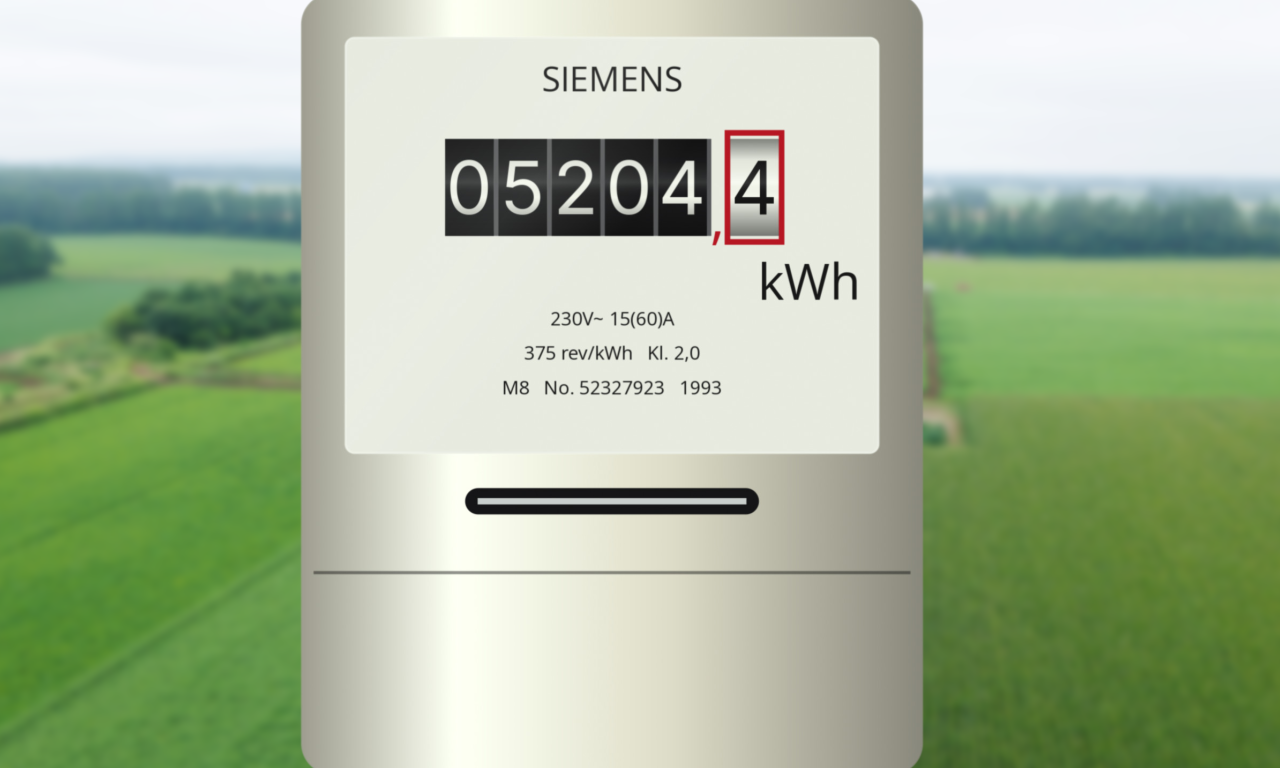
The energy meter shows 5204.4,kWh
